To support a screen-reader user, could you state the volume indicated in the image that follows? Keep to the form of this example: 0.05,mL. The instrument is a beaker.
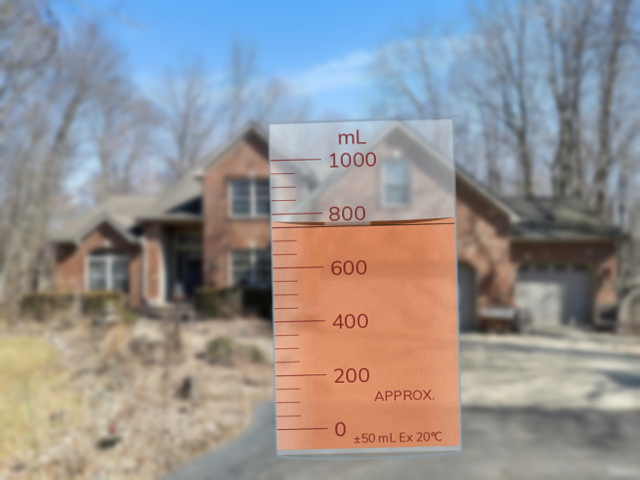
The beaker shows 750,mL
